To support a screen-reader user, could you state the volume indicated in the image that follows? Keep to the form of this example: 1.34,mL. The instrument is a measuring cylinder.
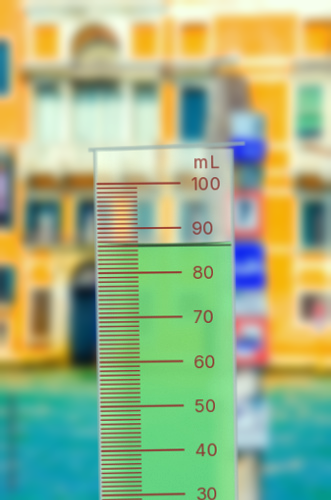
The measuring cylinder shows 86,mL
